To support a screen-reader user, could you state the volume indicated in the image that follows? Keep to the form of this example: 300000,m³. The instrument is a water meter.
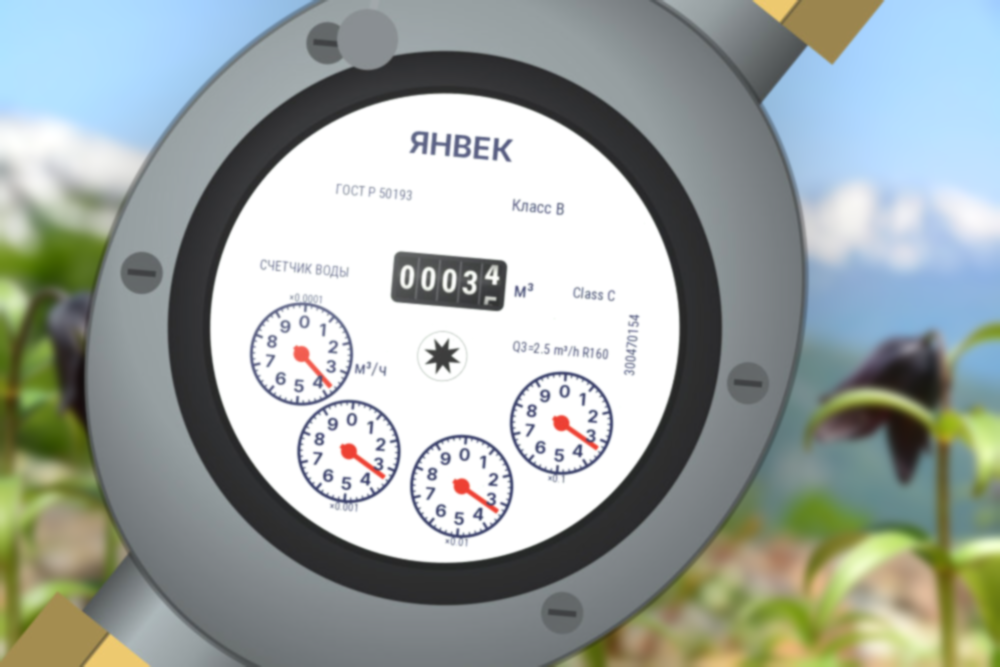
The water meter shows 34.3333,m³
